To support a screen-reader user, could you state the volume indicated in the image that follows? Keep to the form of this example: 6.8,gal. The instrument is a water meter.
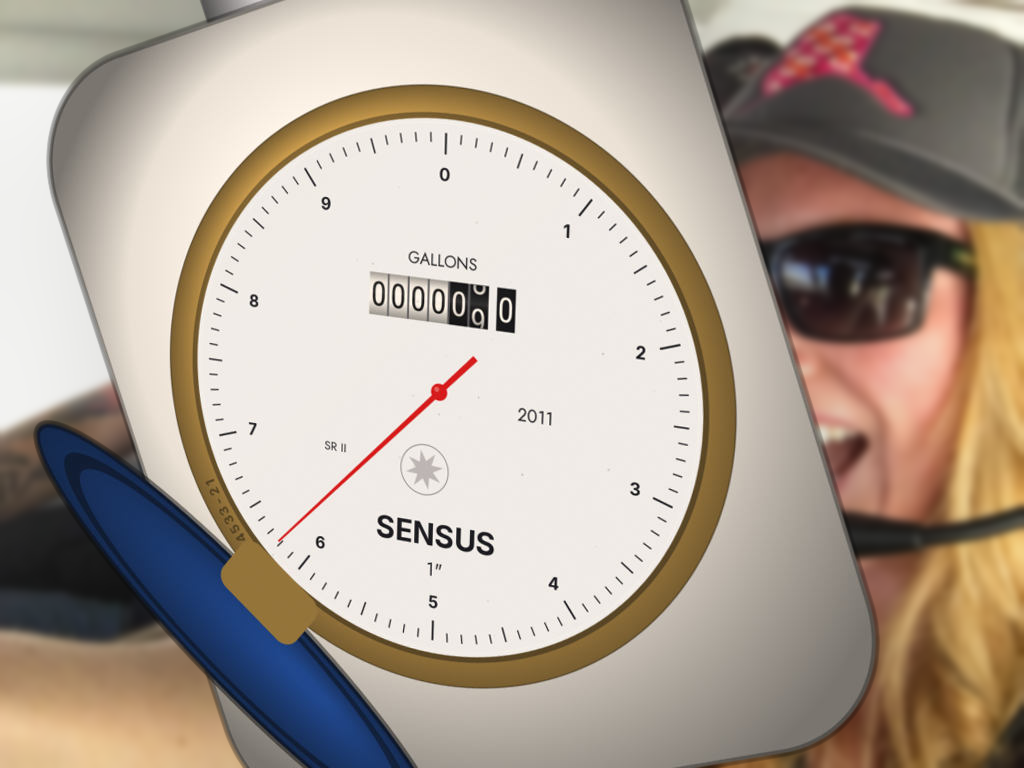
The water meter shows 86.2,gal
